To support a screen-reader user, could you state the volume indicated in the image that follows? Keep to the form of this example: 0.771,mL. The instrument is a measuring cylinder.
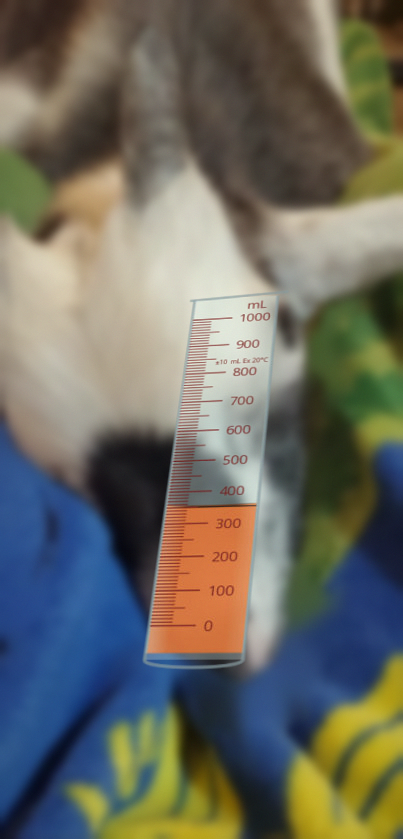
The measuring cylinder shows 350,mL
